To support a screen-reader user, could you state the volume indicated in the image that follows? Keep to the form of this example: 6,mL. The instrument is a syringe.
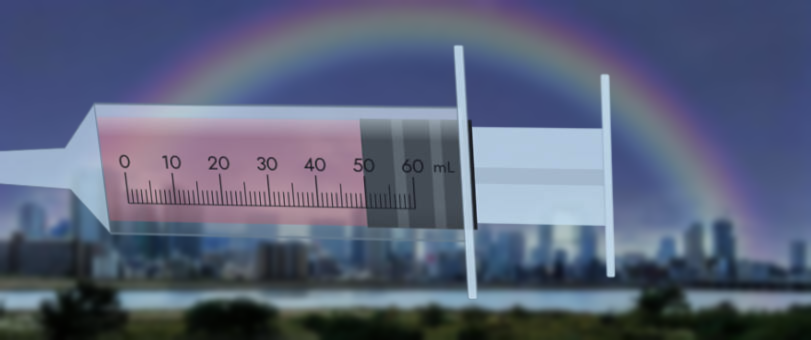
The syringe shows 50,mL
